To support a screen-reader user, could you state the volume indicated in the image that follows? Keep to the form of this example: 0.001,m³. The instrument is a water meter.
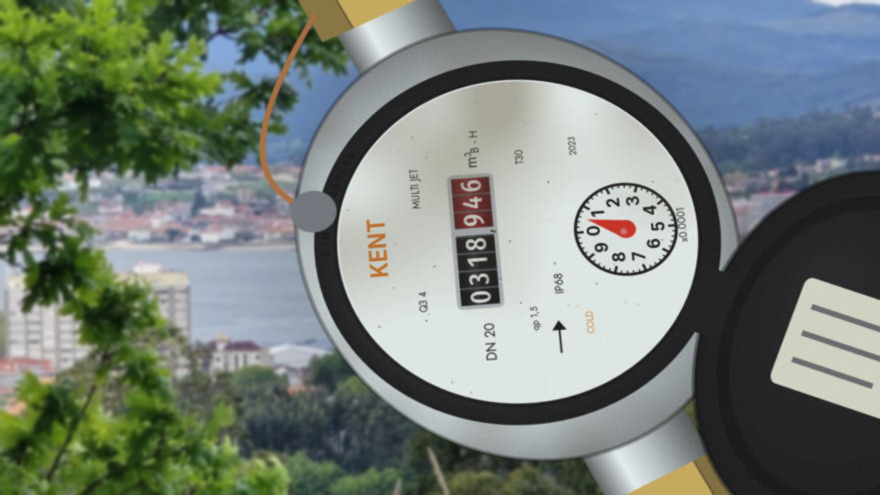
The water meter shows 318.9460,m³
